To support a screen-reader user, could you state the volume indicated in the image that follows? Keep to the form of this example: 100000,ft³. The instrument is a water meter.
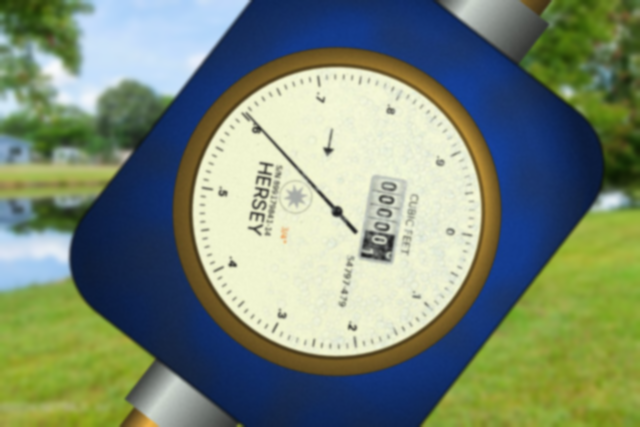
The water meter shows 0.60,ft³
